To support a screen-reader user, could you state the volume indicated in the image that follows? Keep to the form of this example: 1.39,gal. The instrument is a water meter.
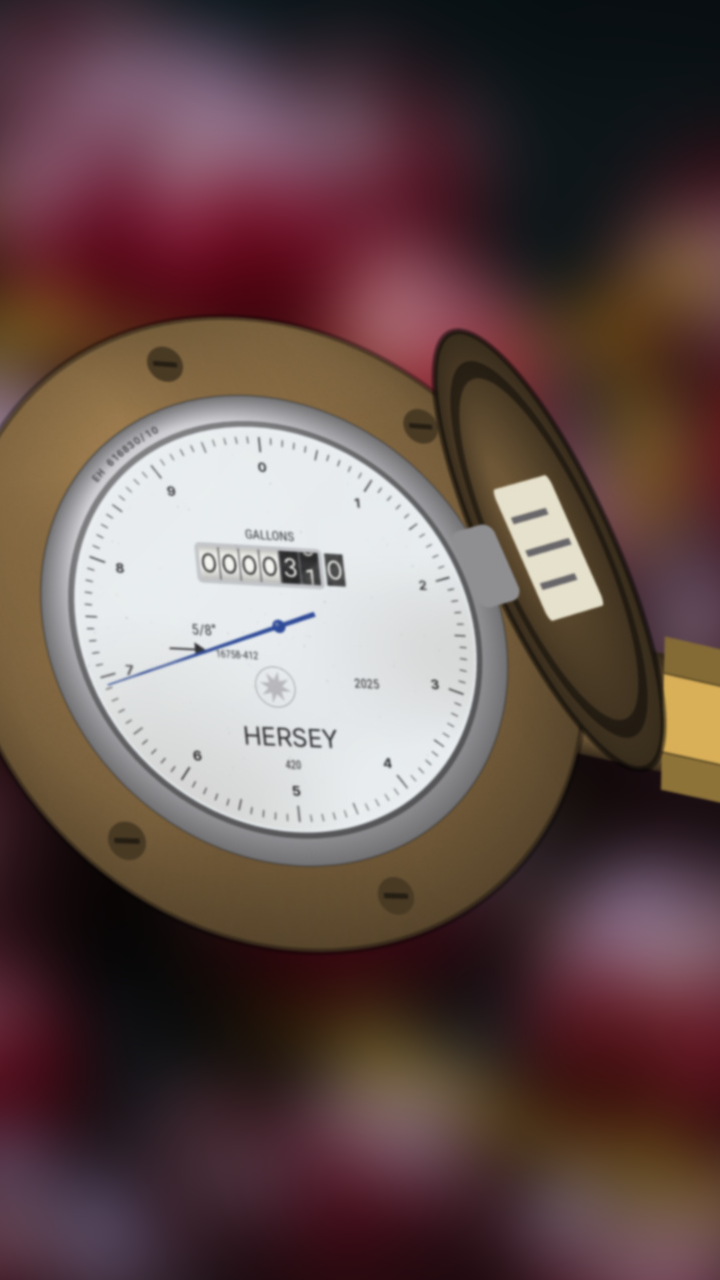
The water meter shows 306.9,gal
